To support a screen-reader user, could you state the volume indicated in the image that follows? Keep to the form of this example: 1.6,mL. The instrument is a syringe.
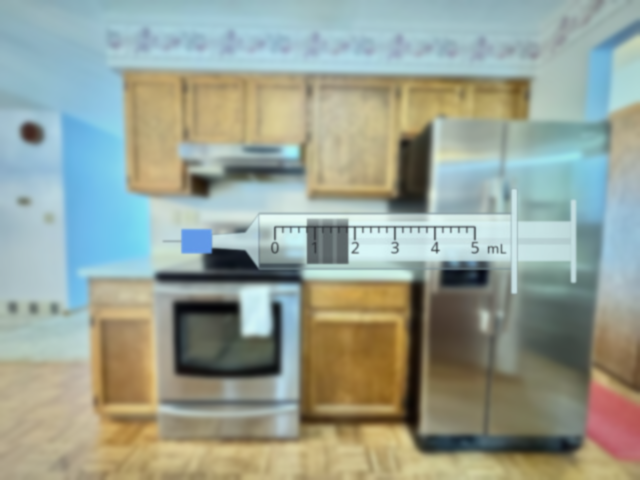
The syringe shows 0.8,mL
